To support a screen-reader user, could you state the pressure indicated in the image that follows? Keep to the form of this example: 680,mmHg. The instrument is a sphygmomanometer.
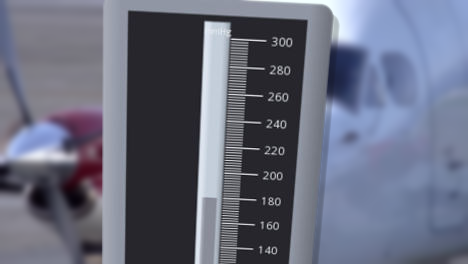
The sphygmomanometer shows 180,mmHg
